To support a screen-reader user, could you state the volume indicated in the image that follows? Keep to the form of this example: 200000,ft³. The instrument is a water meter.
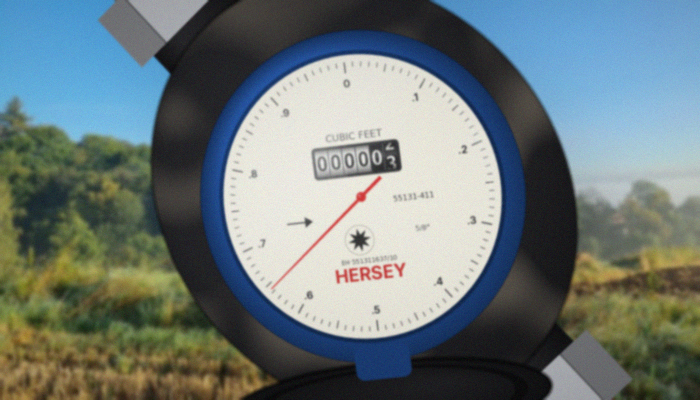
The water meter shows 2.64,ft³
